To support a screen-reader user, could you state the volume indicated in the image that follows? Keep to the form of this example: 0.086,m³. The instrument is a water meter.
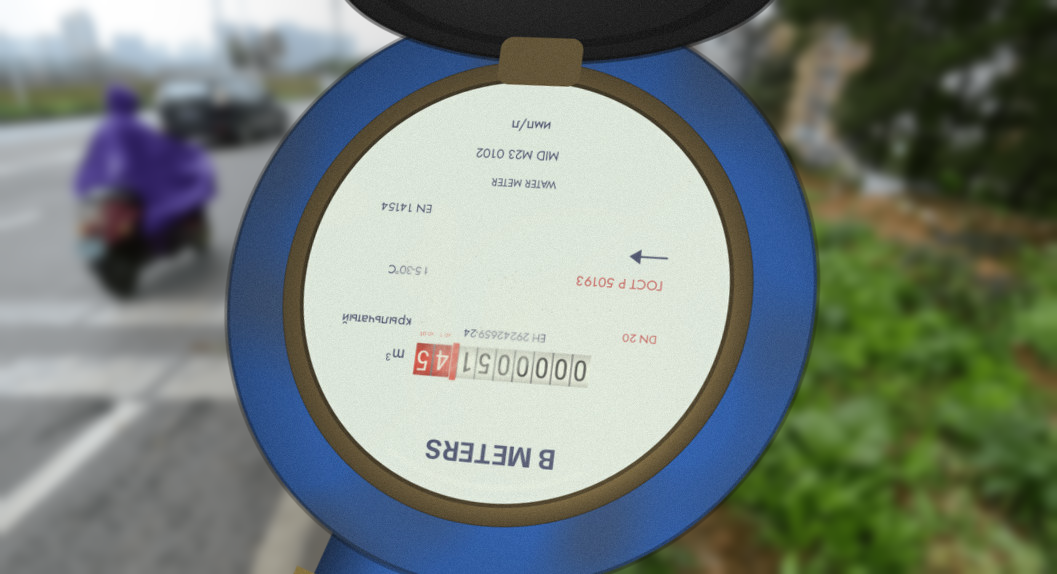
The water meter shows 51.45,m³
